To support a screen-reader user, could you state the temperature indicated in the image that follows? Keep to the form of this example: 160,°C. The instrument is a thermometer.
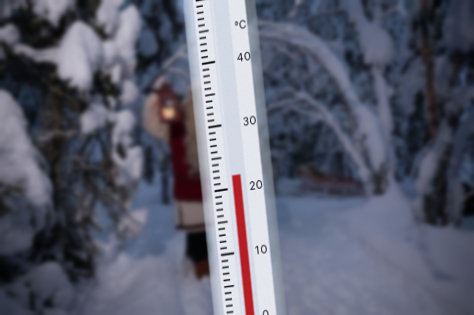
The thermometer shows 22,°C
